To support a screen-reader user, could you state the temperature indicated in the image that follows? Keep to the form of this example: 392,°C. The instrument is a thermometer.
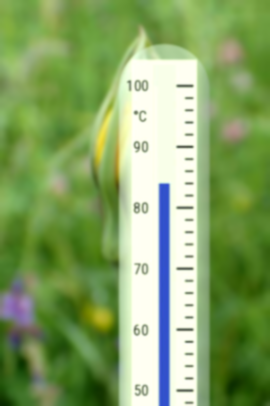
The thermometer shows 84,°C
